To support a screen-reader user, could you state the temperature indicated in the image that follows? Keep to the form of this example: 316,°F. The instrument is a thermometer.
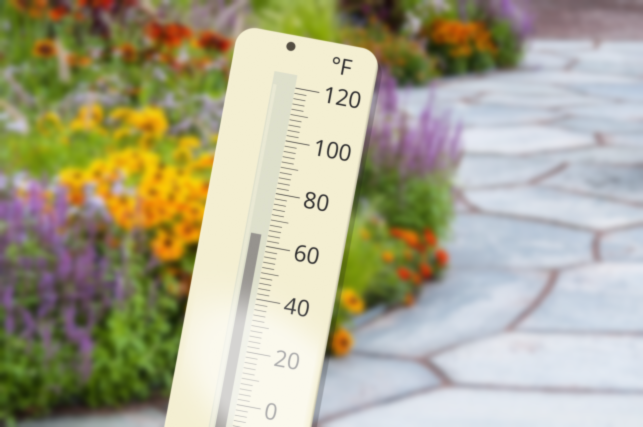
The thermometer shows 64,°F
